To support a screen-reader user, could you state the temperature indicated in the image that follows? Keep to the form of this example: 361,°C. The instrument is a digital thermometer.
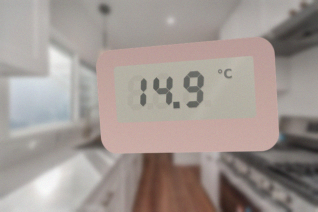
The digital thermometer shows 14.9,°C
